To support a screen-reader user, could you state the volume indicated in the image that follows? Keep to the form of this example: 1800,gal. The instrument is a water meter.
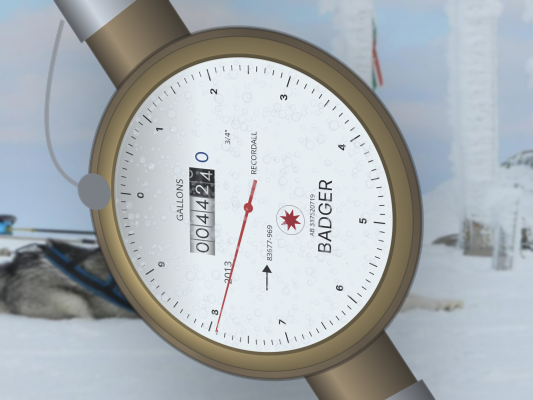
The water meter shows 44237.9,gal
